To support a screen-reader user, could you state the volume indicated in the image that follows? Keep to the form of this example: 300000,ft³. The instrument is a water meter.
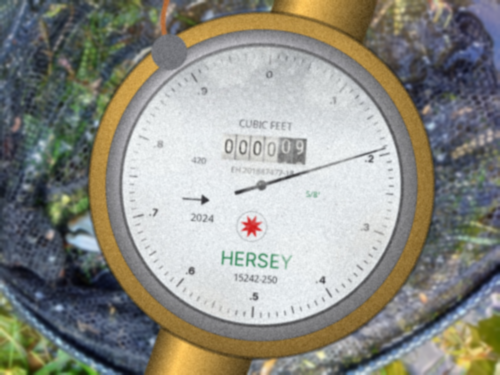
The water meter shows 9.19,ft³
